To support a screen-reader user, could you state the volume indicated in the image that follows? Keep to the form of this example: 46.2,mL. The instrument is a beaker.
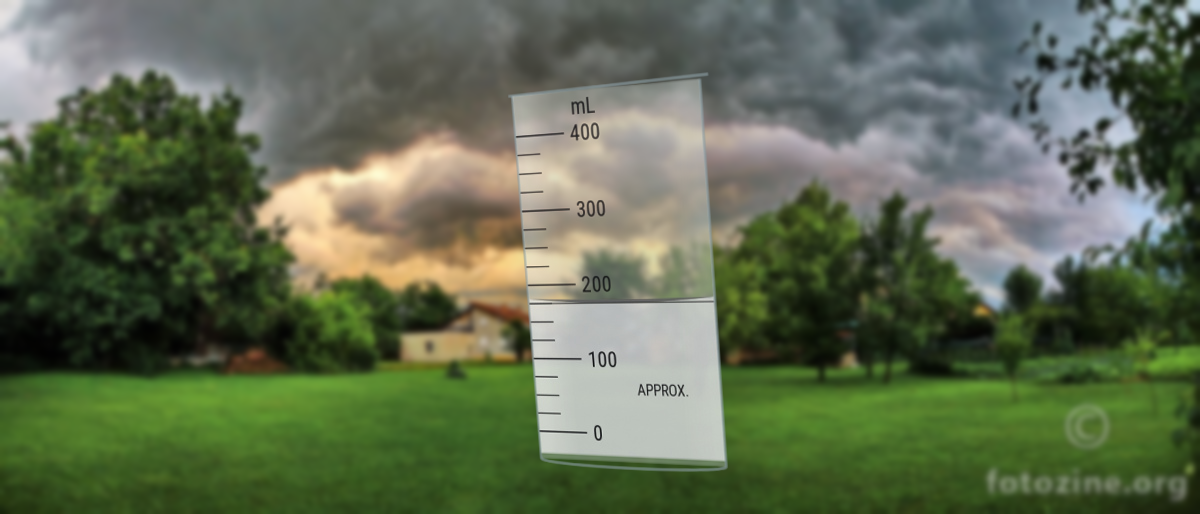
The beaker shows 175,mL
